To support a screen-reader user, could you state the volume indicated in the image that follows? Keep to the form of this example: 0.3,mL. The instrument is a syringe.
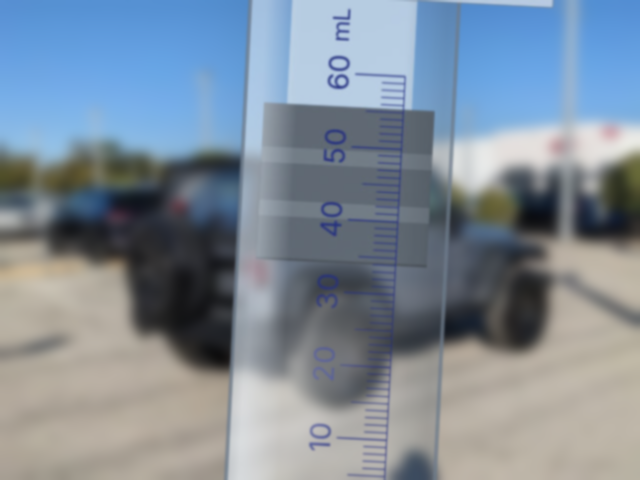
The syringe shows 34,mL
